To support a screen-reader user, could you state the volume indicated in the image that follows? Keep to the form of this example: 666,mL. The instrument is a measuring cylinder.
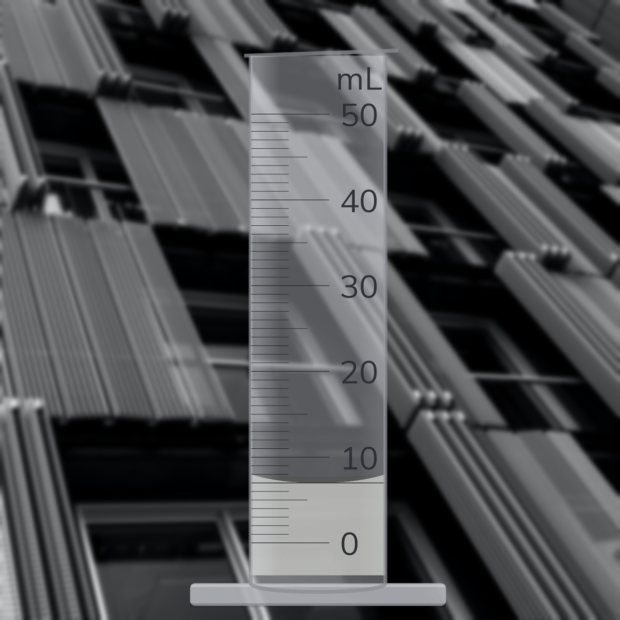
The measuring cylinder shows 7,mL
